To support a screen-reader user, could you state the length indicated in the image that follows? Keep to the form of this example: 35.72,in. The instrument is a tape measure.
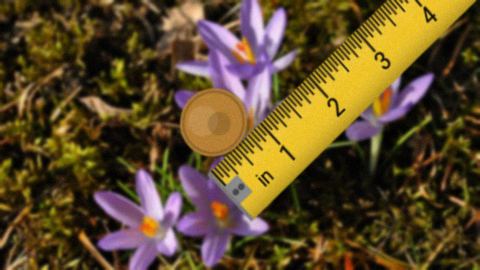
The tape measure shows 1,in
